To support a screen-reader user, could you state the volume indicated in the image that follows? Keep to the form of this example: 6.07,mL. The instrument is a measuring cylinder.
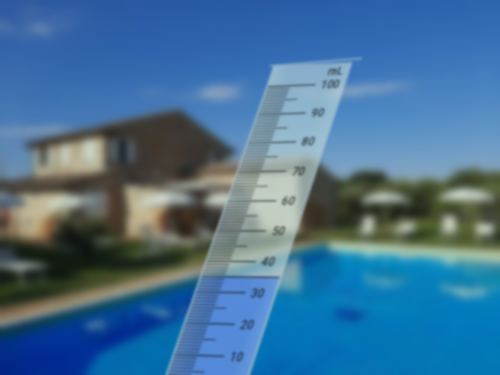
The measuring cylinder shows 35,mL
